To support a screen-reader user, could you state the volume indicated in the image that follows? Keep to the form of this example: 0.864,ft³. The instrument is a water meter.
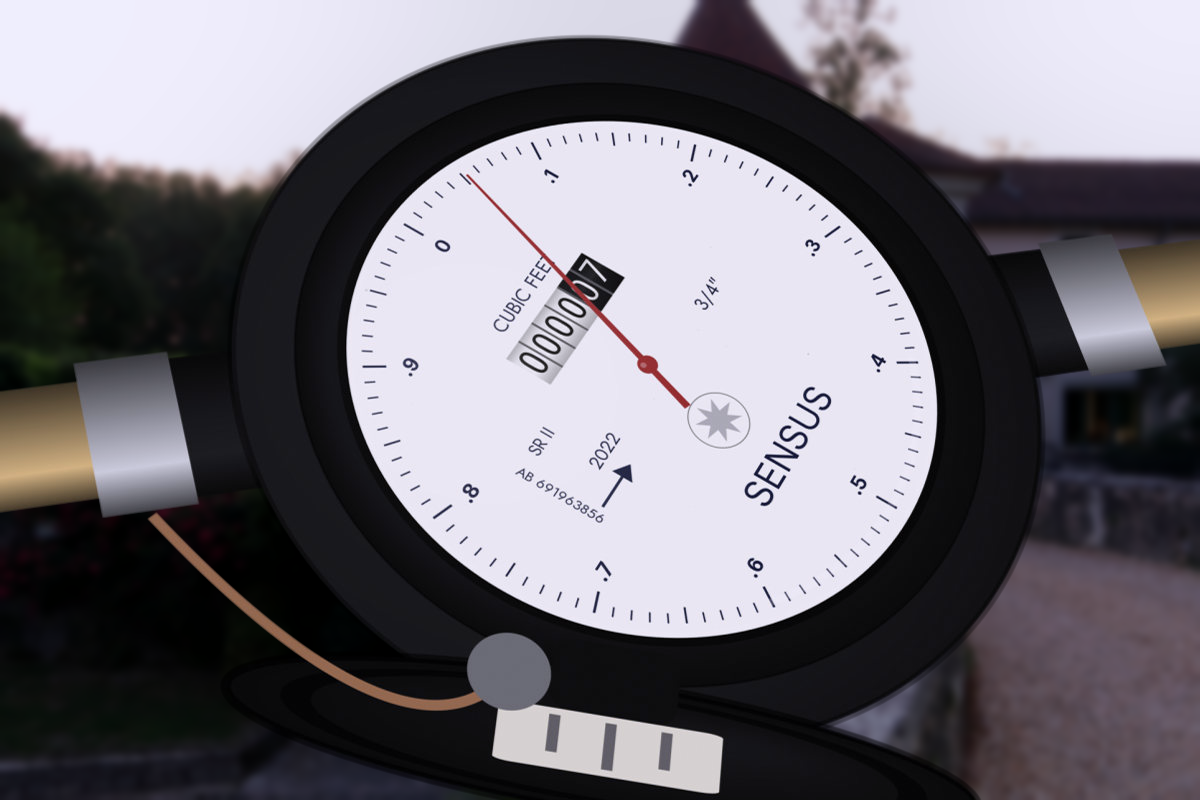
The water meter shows 7.05,ft³
